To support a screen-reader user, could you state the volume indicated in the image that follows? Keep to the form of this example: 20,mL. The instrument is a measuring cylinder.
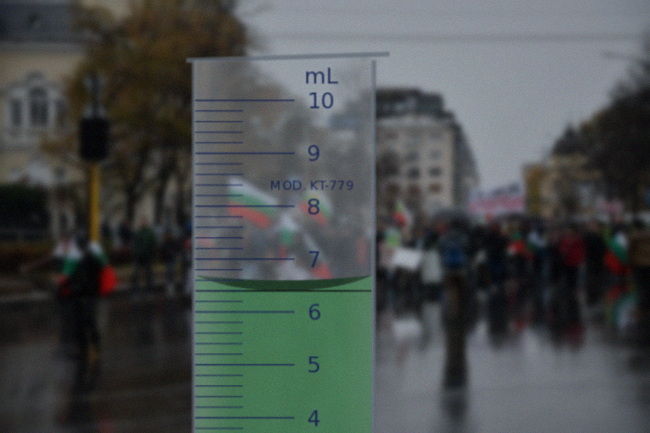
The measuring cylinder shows 6.4,mL
